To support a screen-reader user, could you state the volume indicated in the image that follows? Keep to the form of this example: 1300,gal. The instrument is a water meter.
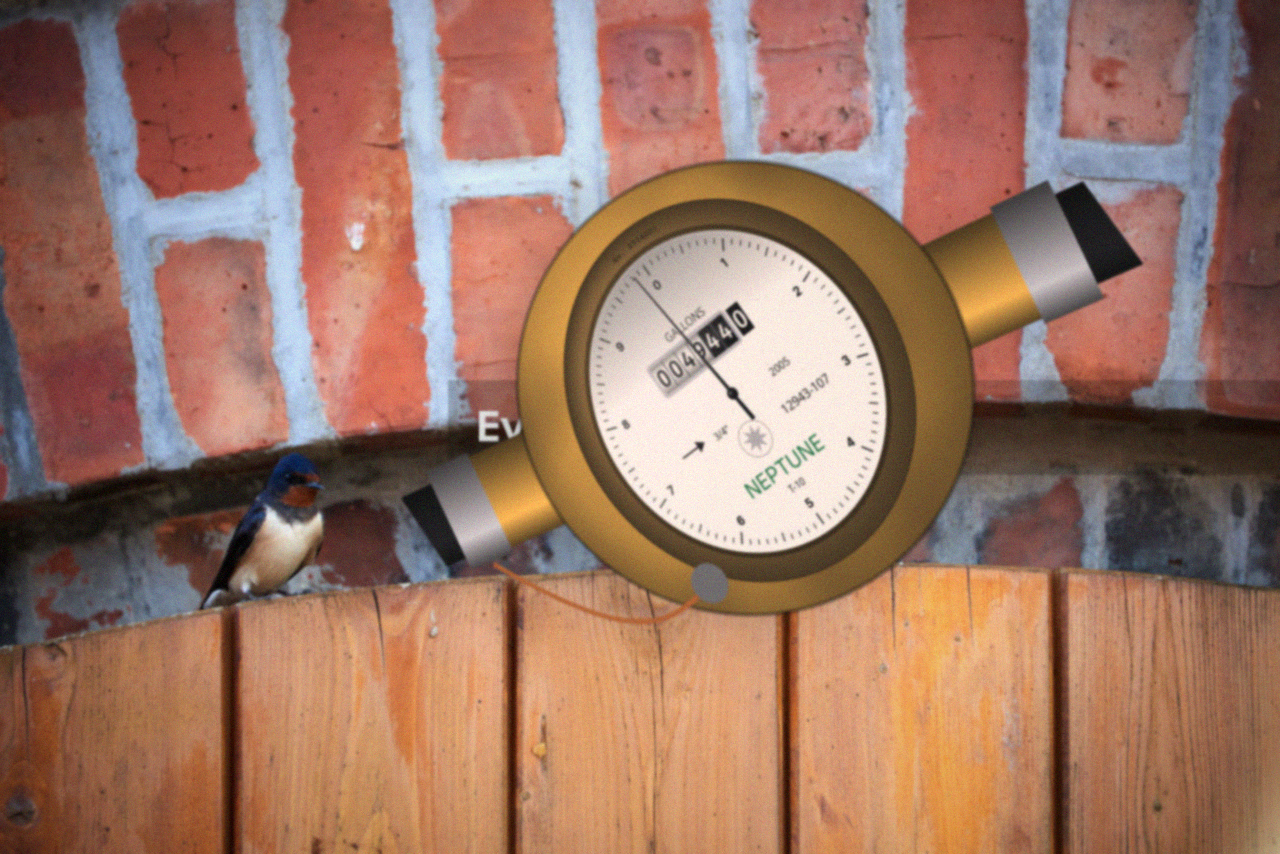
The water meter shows 49439.8,gal
